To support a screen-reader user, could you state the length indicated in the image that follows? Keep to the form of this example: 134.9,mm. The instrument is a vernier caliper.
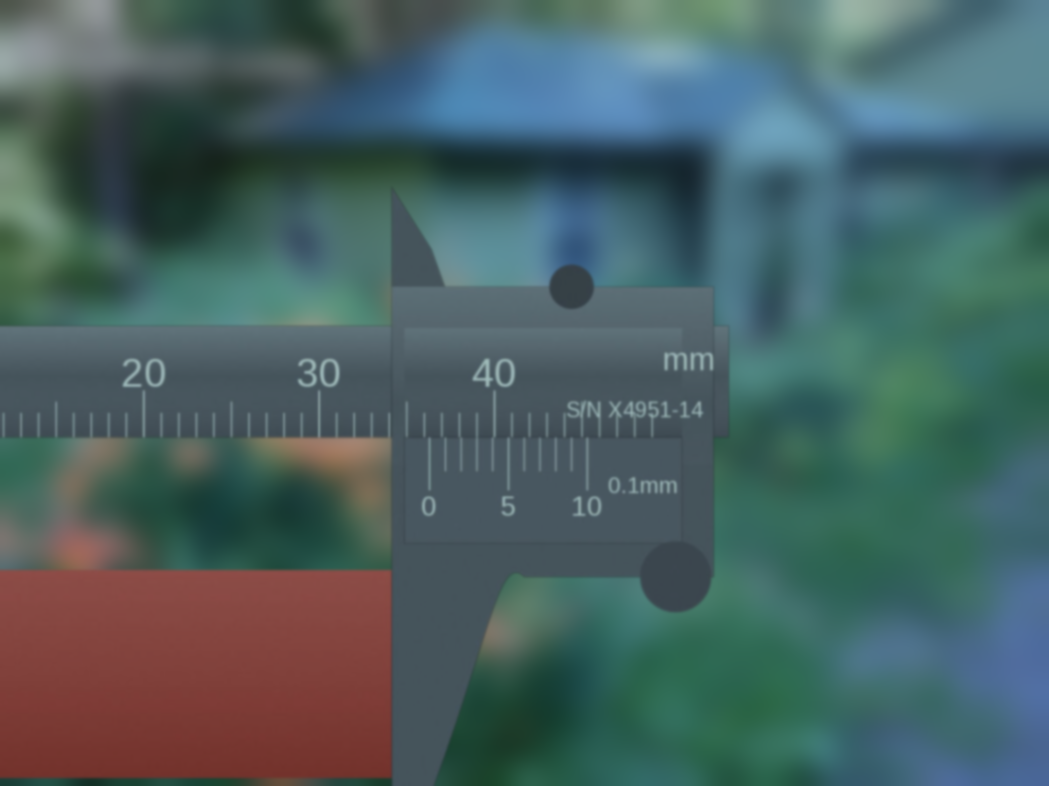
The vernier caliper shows 36.3,mm
